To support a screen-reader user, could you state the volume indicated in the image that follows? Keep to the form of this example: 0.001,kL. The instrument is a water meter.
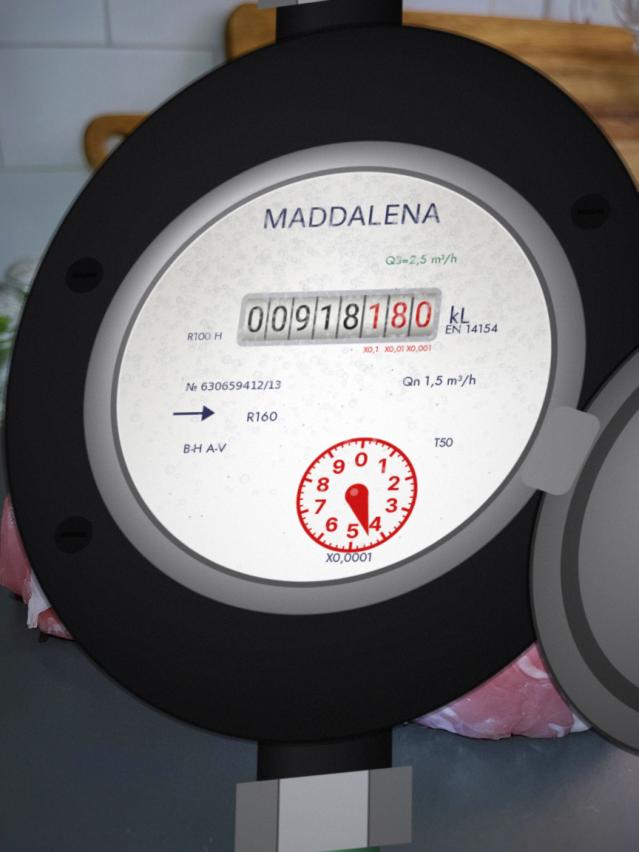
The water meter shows 918.1804,kL
